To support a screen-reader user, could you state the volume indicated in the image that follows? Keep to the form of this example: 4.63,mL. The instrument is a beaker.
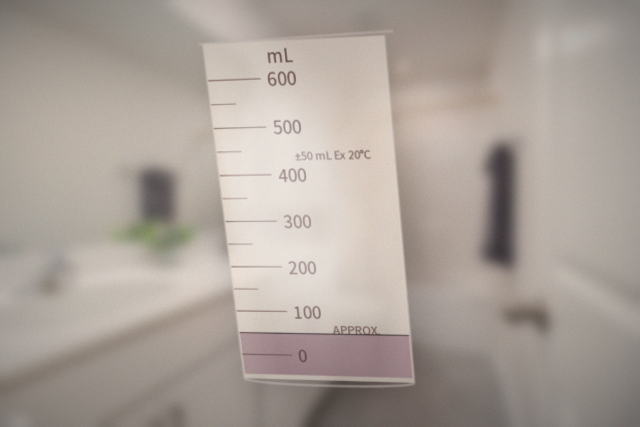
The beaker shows 50,mL
